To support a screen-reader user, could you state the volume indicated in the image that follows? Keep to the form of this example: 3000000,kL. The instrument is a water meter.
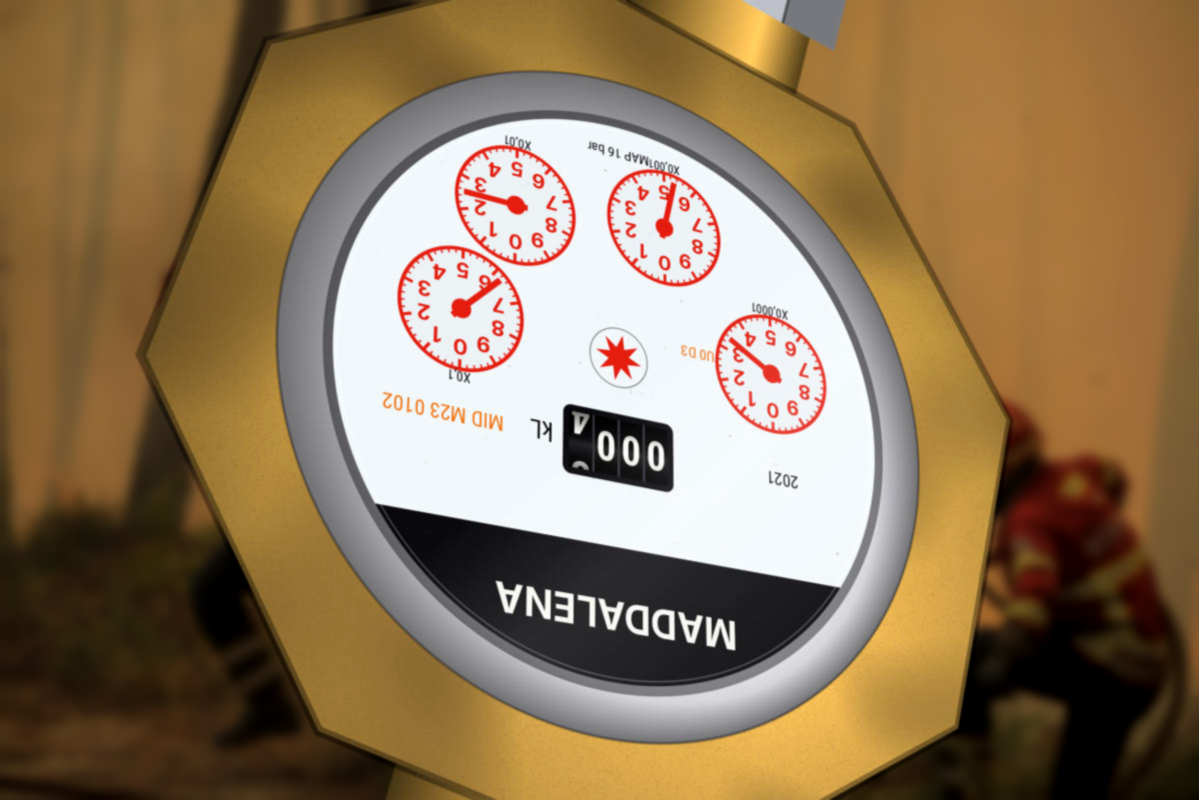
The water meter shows 3.6253,kL
